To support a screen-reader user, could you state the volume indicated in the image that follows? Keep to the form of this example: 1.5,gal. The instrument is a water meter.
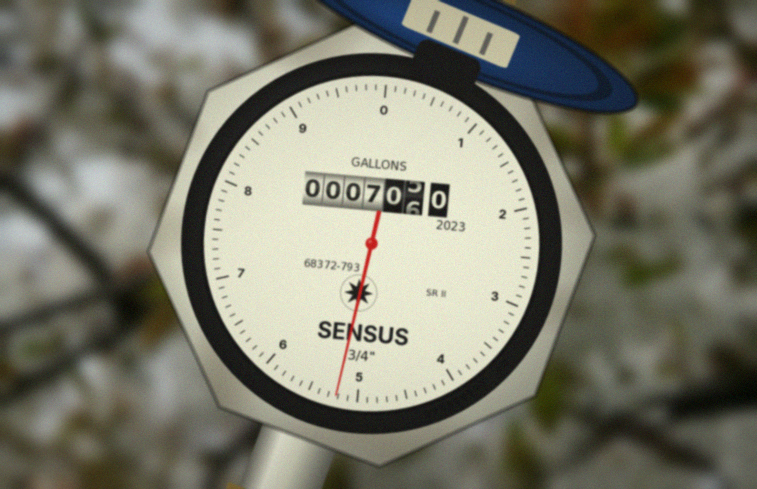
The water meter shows 7055.2,gal
